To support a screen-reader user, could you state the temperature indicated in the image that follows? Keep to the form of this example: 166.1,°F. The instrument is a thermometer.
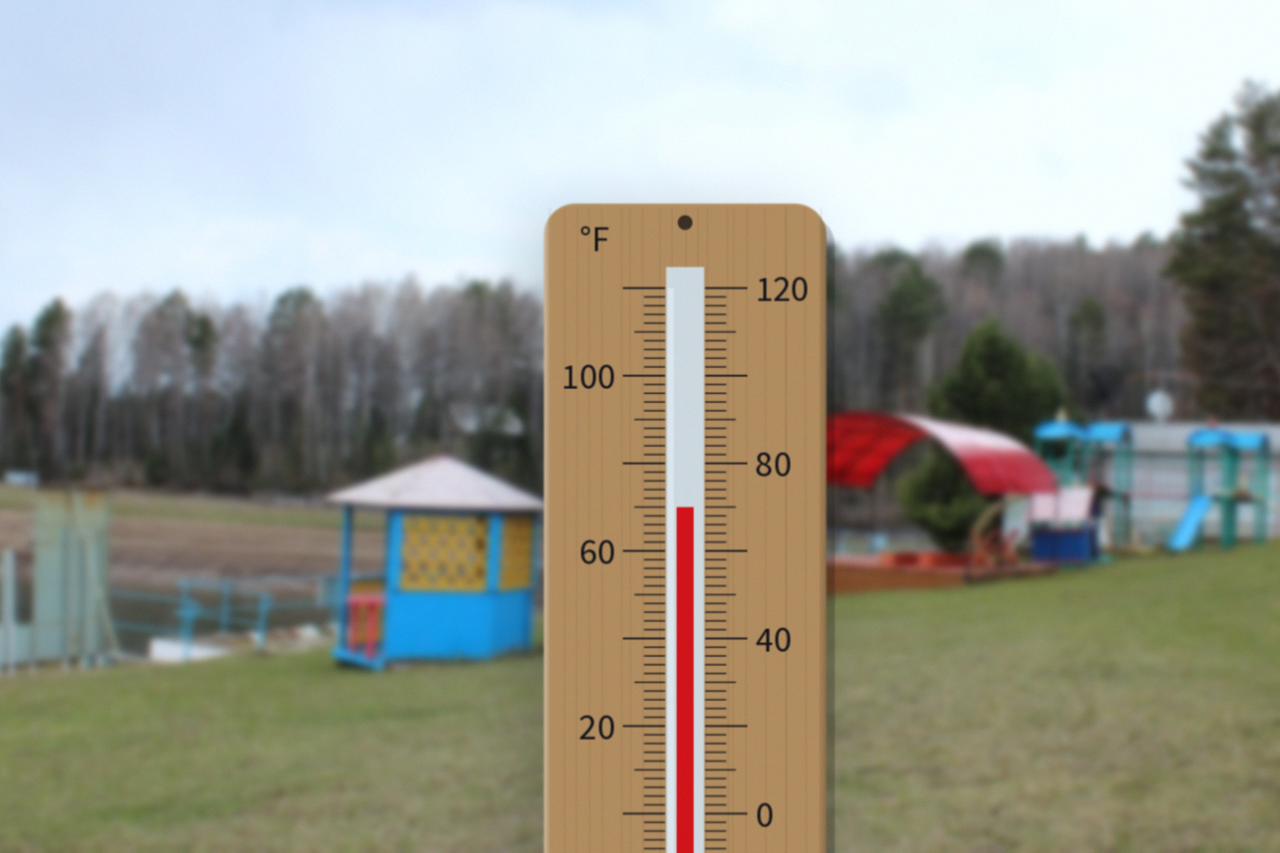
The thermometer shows 70,°F
